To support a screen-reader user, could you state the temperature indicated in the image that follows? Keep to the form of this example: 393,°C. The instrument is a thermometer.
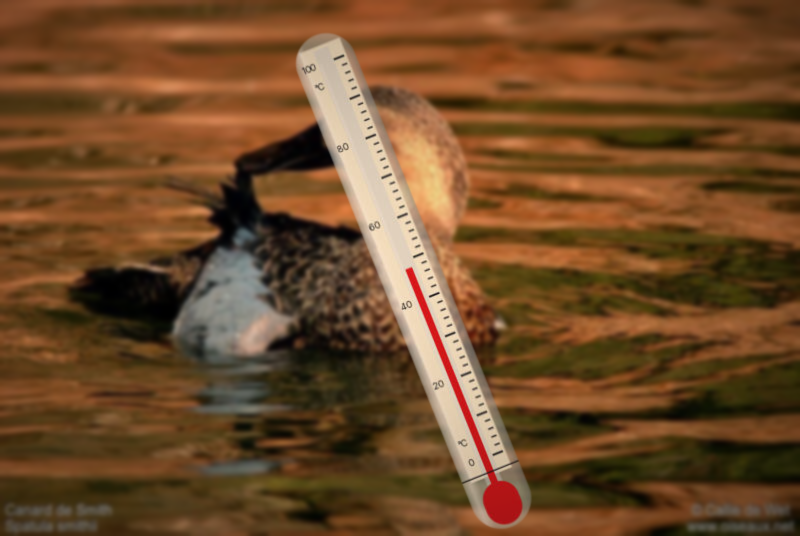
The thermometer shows 48,°C
